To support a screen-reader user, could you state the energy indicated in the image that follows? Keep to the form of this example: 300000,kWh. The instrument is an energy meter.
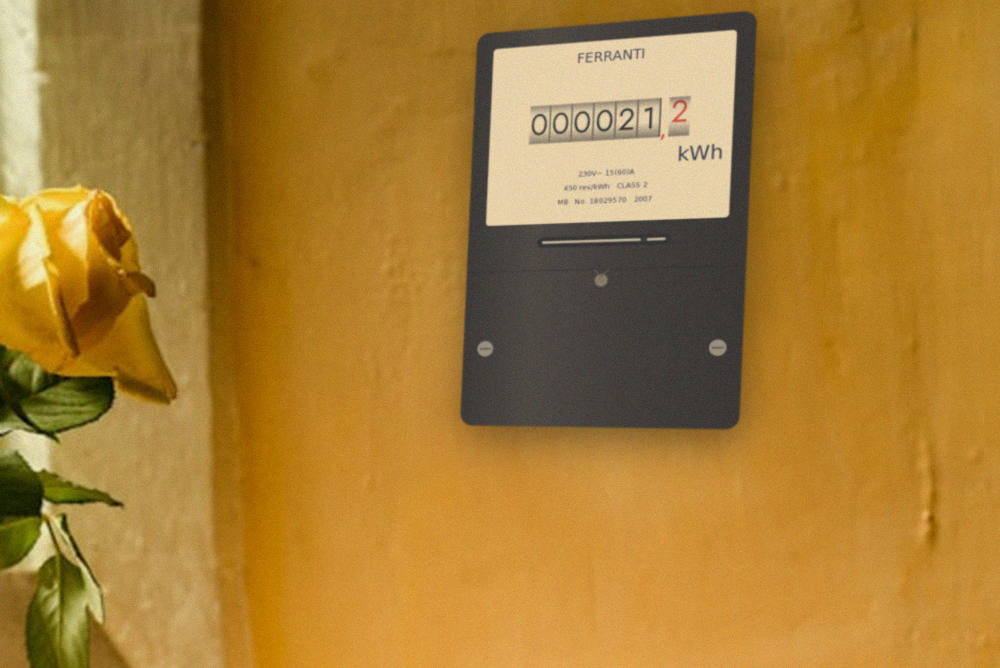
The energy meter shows 21.2,kWh
